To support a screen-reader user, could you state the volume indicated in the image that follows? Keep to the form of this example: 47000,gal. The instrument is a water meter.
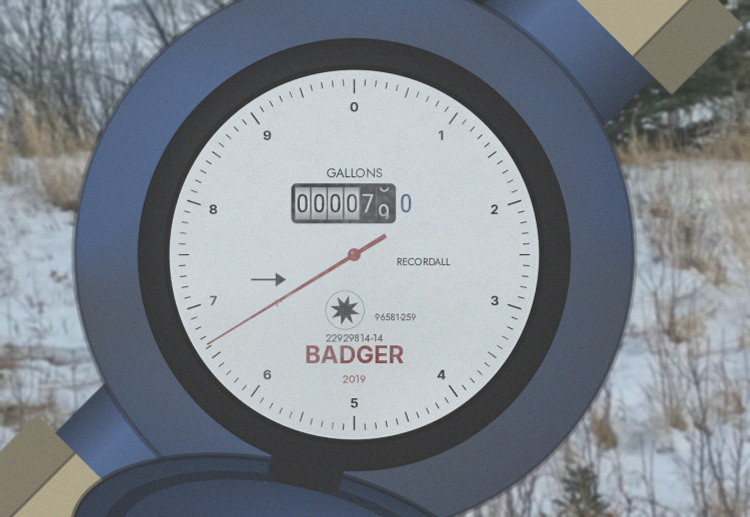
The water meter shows 786.6,gal
